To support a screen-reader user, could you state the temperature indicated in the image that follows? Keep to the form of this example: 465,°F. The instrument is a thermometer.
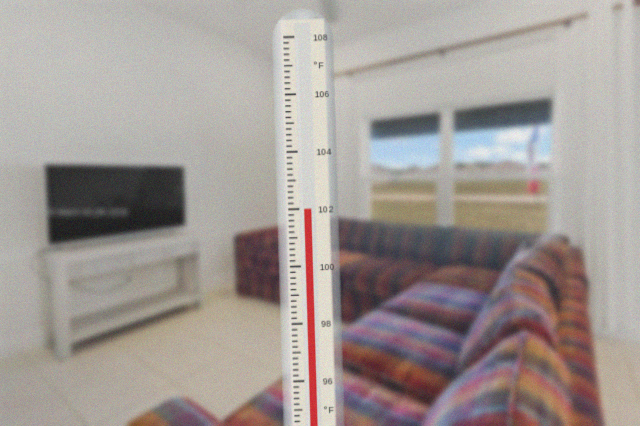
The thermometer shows 102,°F
